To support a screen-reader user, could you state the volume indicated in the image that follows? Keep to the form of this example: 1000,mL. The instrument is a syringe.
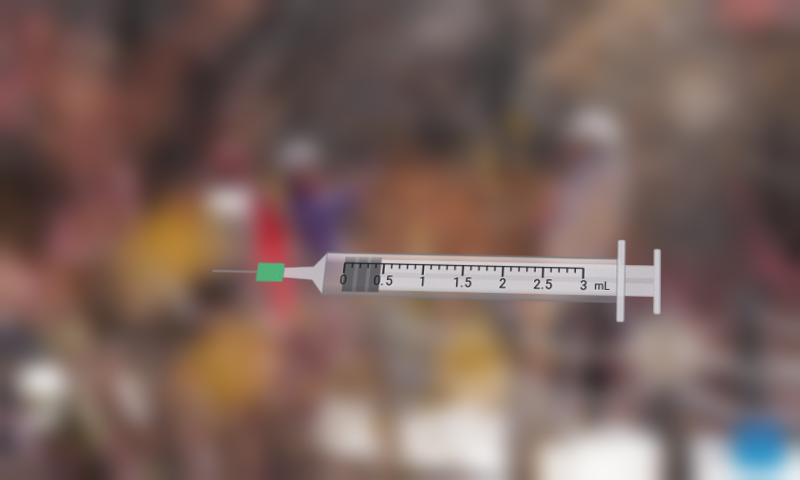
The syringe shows 0,mL
